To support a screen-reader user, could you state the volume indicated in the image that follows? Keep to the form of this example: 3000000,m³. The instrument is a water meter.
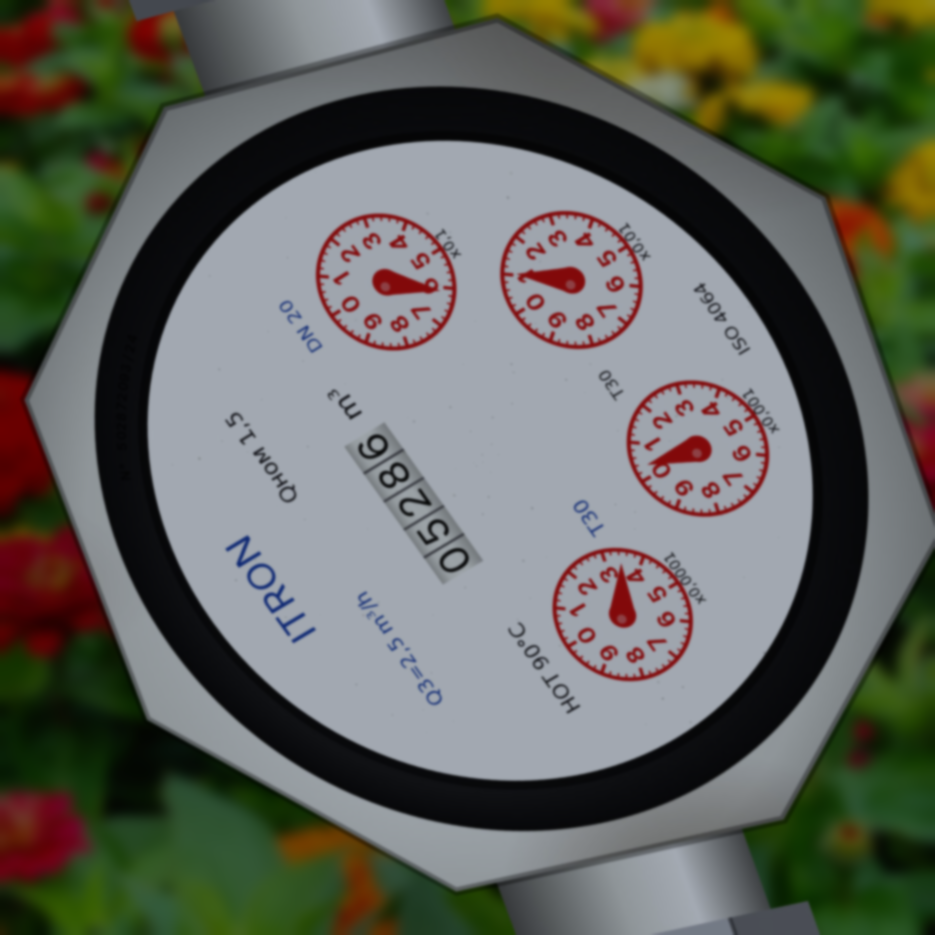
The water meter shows 5286.6103,m³
